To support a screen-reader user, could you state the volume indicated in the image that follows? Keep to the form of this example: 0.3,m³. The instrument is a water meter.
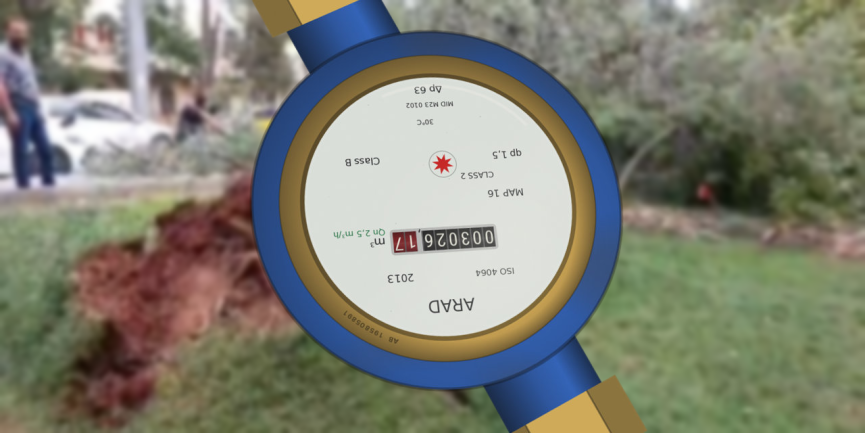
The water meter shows 3026.17,m³
